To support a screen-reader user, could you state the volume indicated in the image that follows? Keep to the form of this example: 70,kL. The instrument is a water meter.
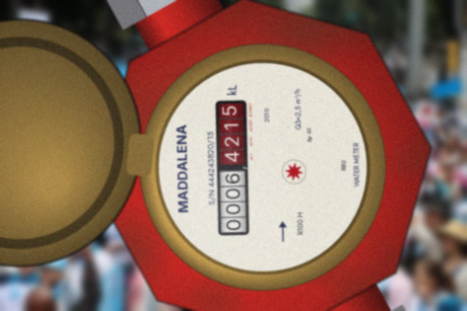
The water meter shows 6.4215,kL
